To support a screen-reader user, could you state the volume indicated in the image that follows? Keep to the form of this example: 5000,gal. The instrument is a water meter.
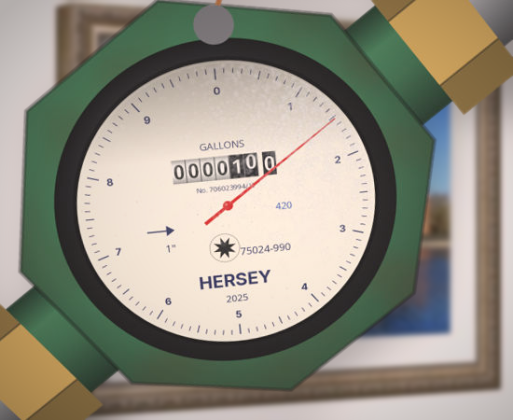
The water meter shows 101.5,gal
